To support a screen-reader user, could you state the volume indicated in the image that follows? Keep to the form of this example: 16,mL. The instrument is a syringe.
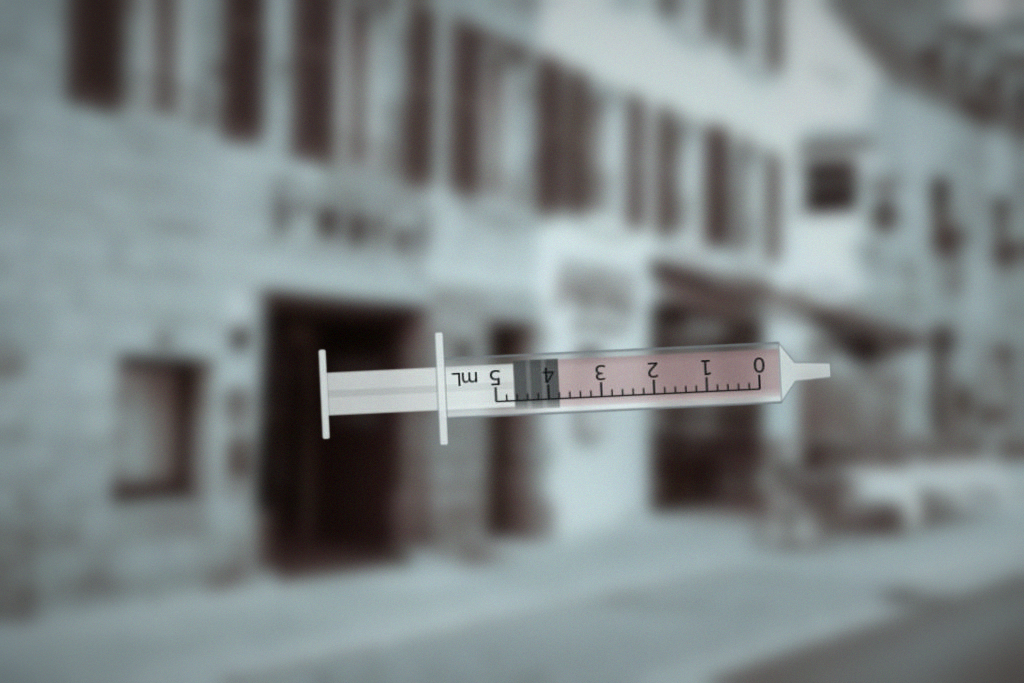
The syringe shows 3.8,mL
